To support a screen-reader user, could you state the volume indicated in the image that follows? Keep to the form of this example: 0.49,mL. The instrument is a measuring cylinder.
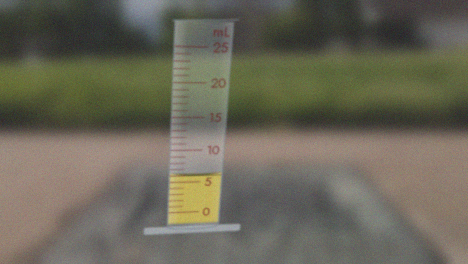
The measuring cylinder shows 6,mL
